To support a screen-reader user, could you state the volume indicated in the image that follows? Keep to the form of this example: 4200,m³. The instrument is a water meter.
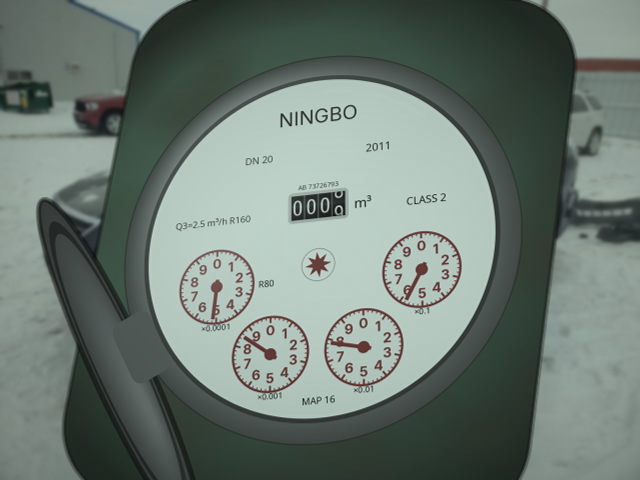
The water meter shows 8.5785,m³
